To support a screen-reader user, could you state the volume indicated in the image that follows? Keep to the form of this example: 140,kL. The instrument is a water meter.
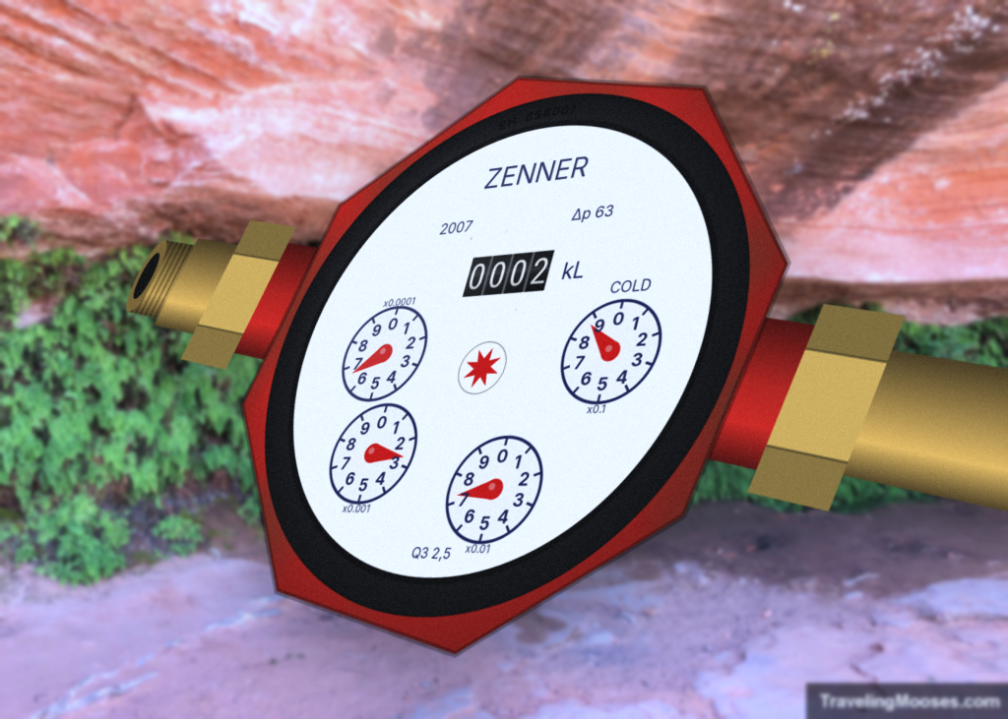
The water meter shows 2.8726,kL
